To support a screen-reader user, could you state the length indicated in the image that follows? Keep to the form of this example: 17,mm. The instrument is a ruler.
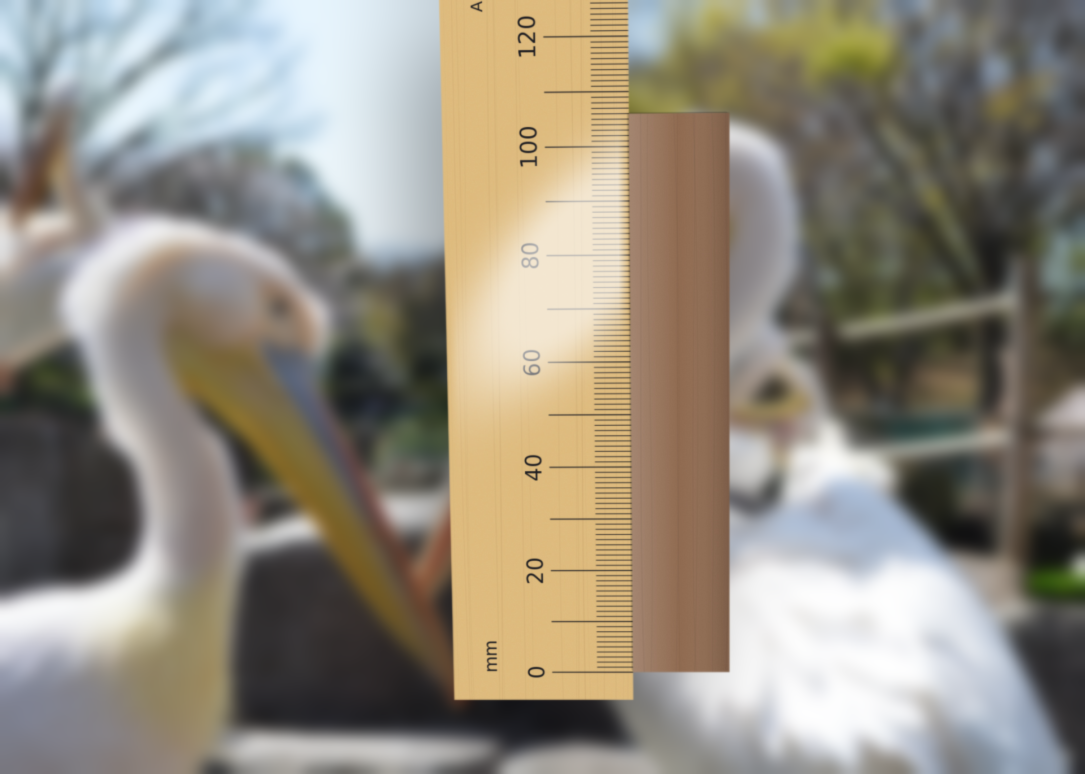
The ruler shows 106,mm
